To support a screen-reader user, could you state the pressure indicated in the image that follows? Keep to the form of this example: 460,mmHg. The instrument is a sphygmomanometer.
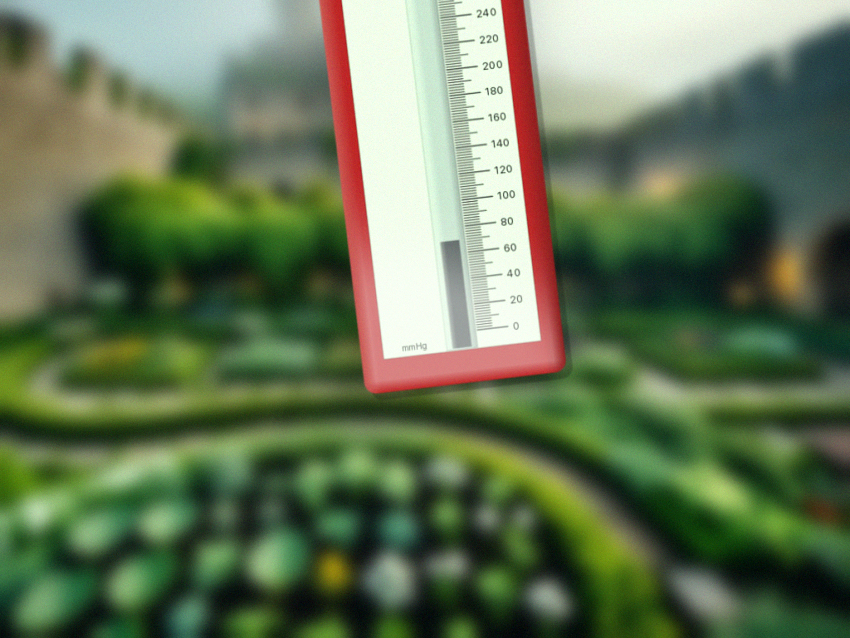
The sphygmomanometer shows 70,mmHg
